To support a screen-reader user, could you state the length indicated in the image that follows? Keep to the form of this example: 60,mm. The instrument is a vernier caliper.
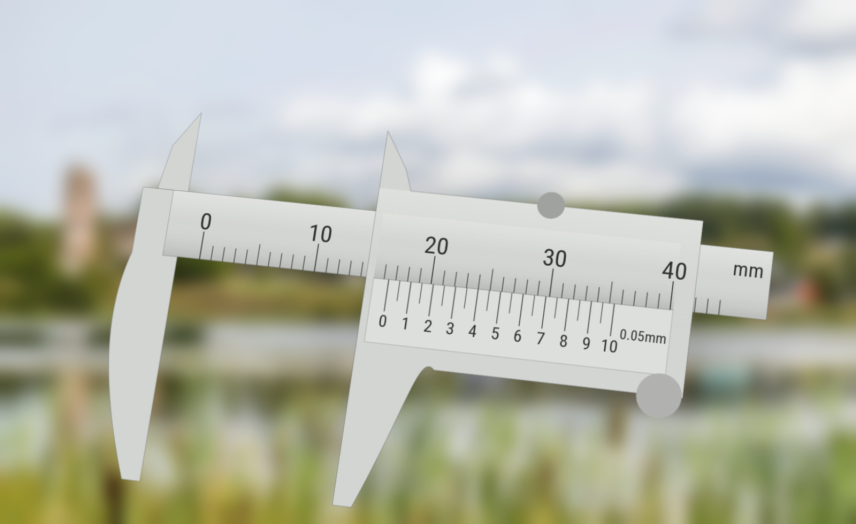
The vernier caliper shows 16.4,mm
